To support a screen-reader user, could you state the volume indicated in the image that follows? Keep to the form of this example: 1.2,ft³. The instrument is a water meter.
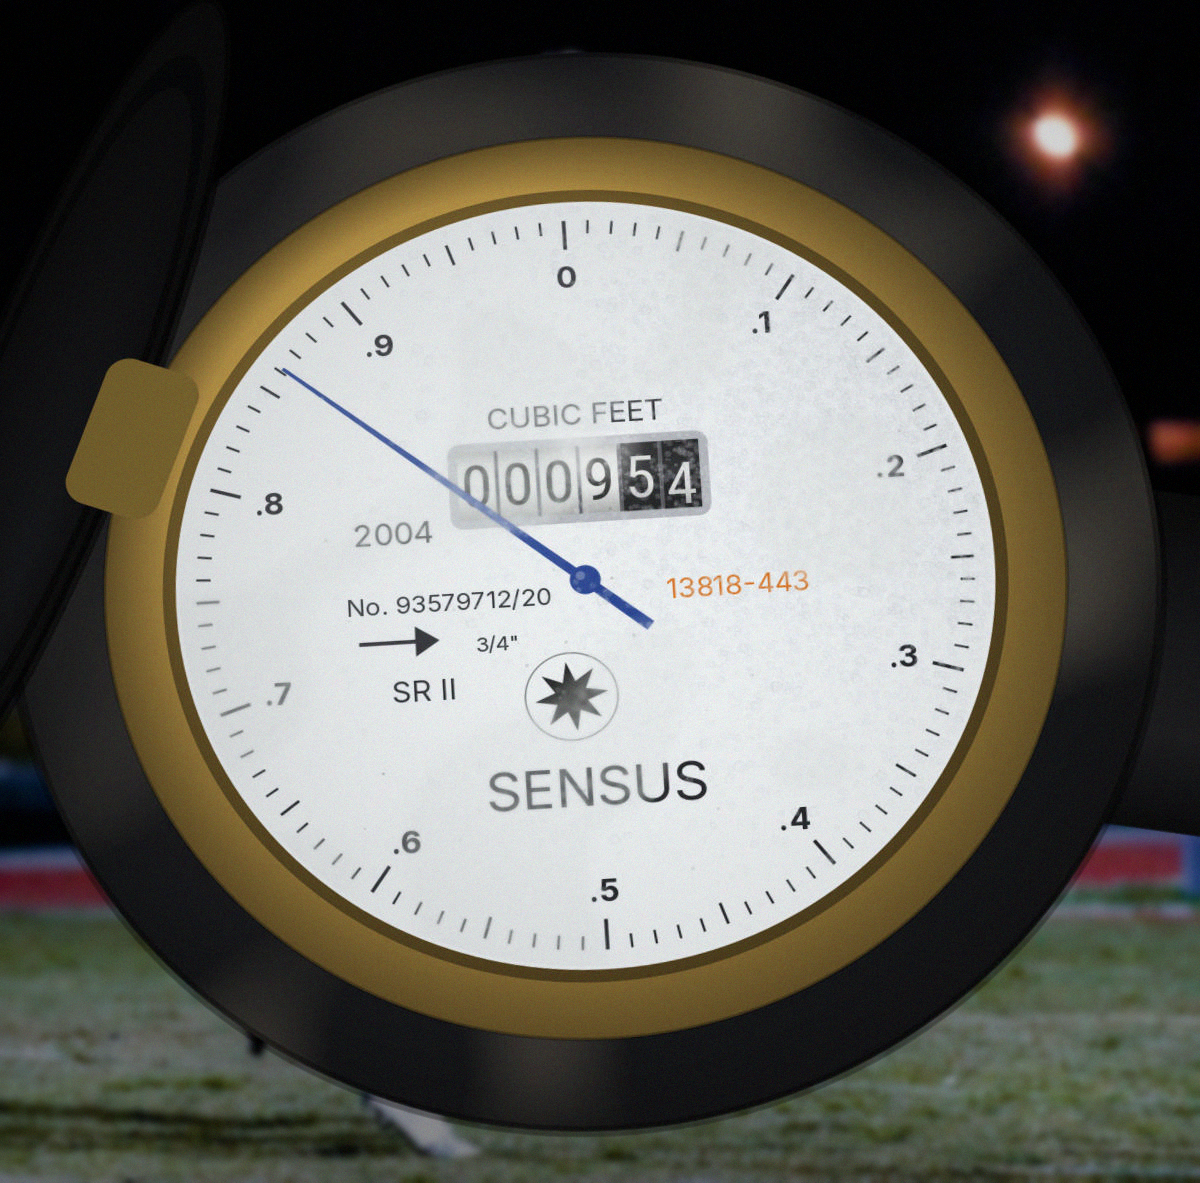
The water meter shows 953.86,ft³
